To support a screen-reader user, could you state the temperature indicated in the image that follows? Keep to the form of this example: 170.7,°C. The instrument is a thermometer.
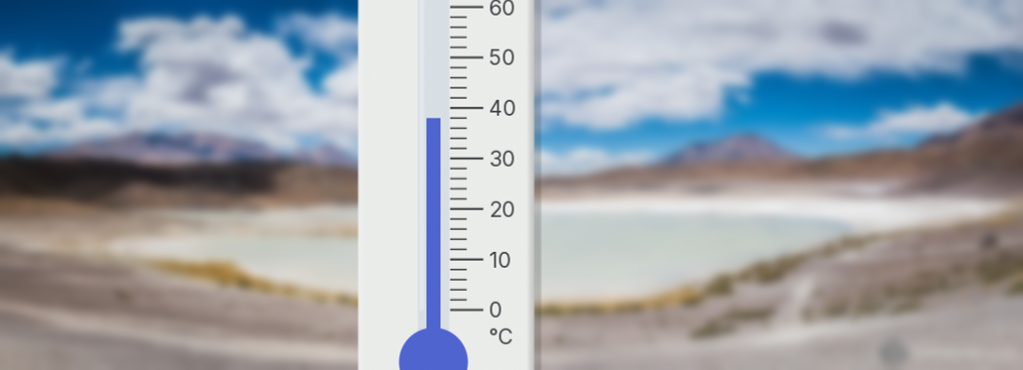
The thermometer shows 38,°C
